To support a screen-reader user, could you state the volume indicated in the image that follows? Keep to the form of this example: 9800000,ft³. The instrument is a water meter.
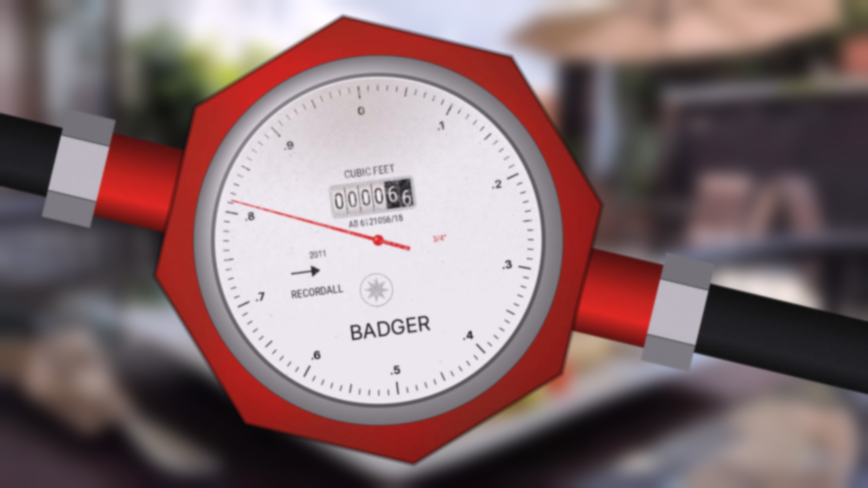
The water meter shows 65.81,ft³
